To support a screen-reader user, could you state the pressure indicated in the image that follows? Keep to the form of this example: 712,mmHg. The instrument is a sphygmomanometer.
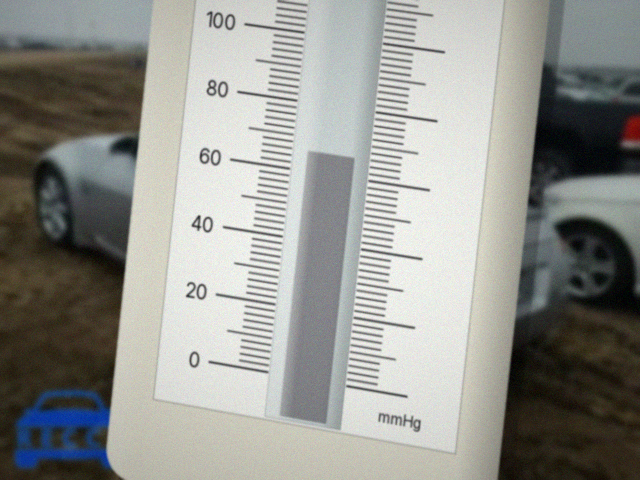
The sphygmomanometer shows 66,mmHg
